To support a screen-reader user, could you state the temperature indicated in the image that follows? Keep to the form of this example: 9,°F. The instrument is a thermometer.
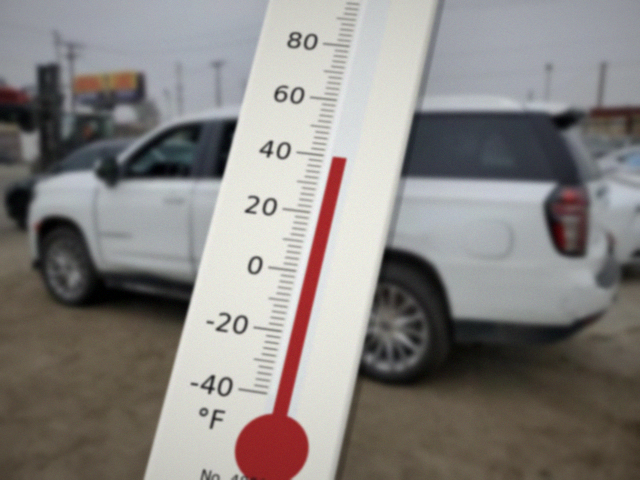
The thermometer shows 40,°F
